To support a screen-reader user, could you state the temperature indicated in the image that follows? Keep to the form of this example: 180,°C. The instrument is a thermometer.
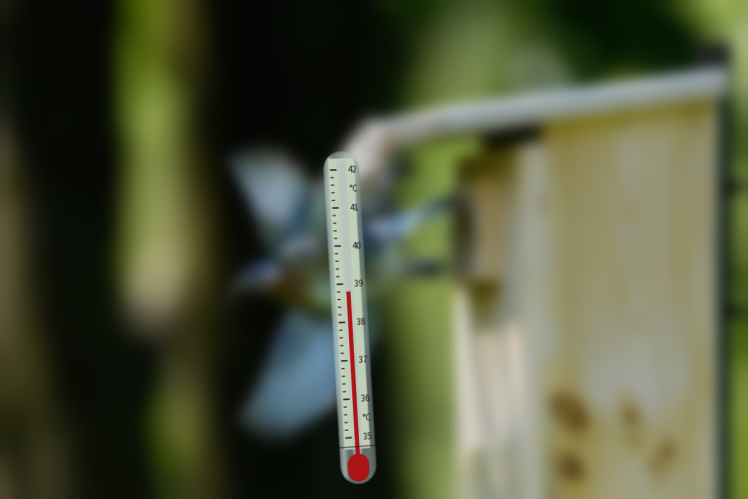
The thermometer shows 38.8,°C
